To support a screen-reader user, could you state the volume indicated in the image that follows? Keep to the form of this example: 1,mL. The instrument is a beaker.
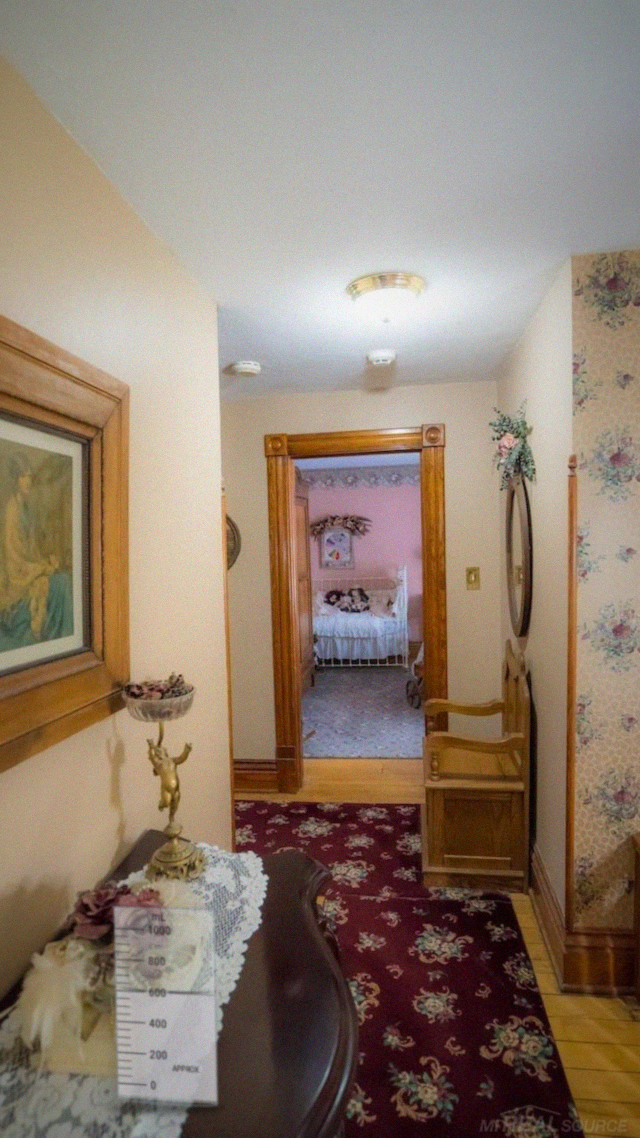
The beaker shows 600,mL
